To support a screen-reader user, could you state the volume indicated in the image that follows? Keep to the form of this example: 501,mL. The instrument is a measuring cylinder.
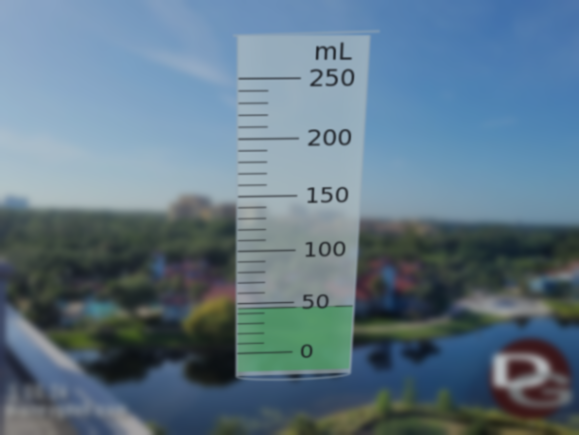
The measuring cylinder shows 45,mL
